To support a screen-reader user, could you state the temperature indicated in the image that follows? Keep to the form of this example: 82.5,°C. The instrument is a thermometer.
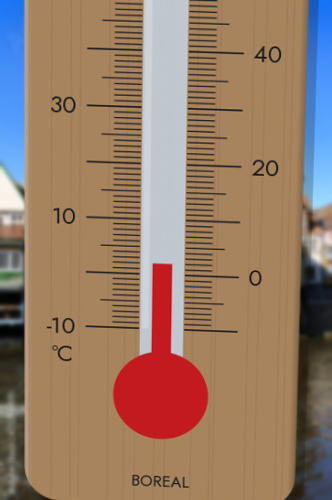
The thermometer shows 2,°C
